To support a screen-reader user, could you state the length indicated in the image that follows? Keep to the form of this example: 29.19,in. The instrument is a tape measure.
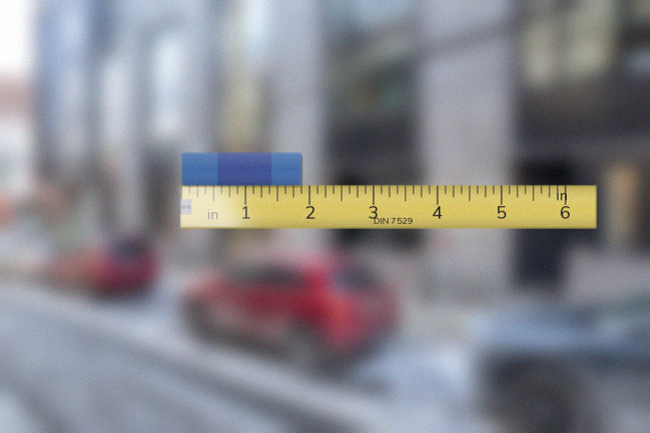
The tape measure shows 1.875,in
